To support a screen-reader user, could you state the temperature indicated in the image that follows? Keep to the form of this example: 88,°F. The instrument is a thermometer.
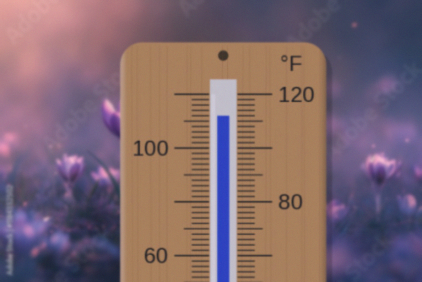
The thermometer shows 112,°F
